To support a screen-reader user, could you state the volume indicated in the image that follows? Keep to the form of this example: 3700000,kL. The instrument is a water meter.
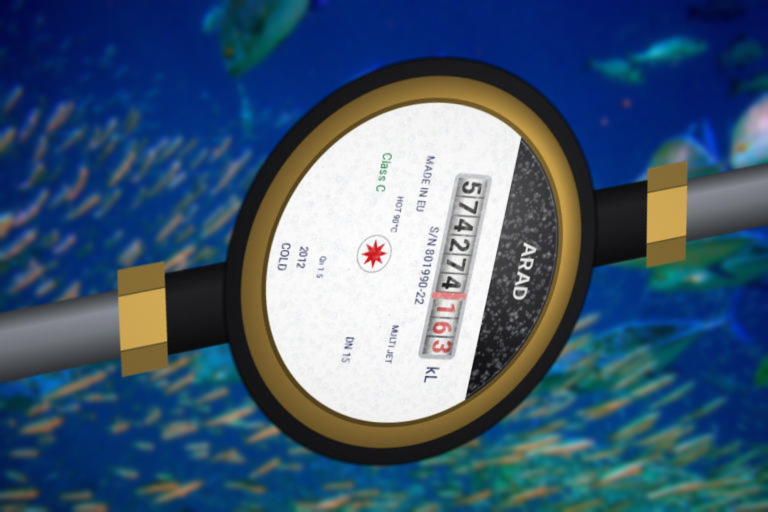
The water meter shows 574274.163,kL
